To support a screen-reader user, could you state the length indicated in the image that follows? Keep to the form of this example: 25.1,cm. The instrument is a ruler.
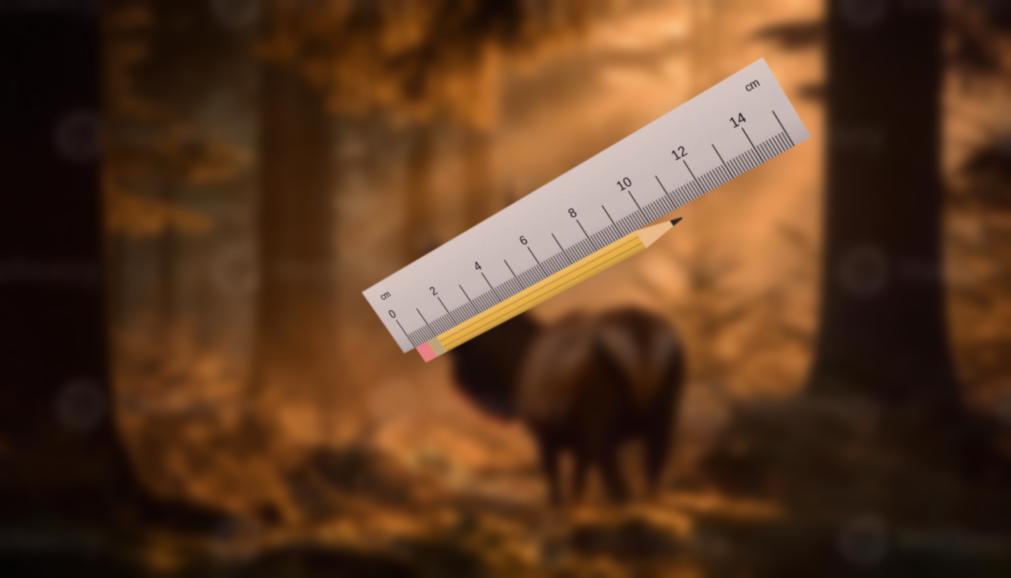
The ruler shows 11,cm
